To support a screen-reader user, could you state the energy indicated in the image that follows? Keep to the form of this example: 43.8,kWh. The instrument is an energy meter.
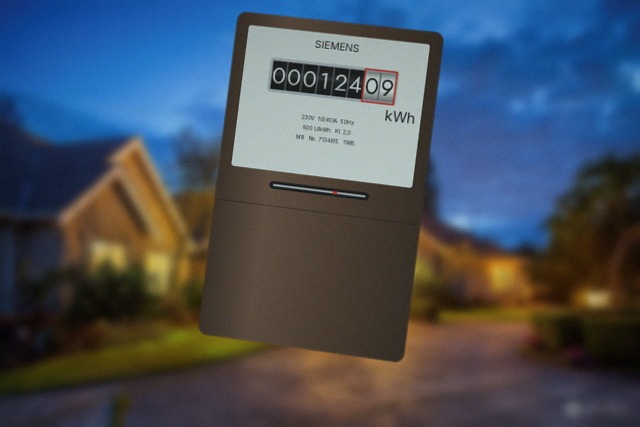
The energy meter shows 124.09,kWh
